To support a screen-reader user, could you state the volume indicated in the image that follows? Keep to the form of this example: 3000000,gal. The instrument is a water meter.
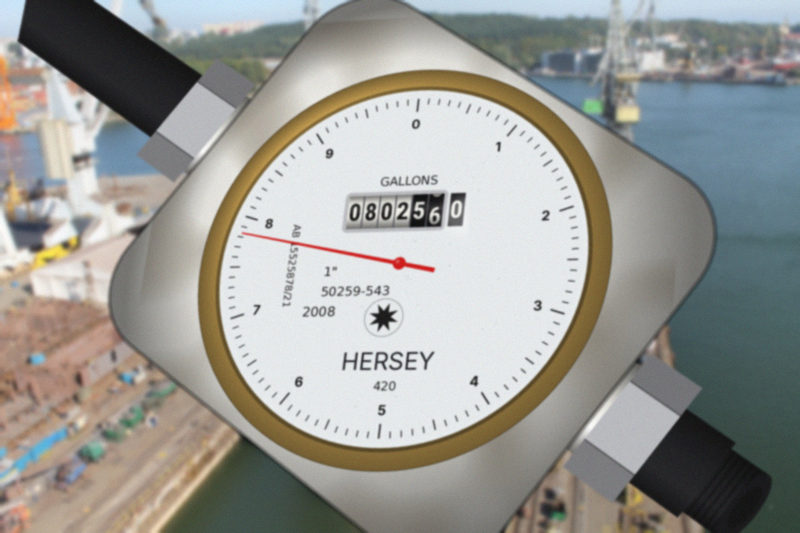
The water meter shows 802557.8,gal
